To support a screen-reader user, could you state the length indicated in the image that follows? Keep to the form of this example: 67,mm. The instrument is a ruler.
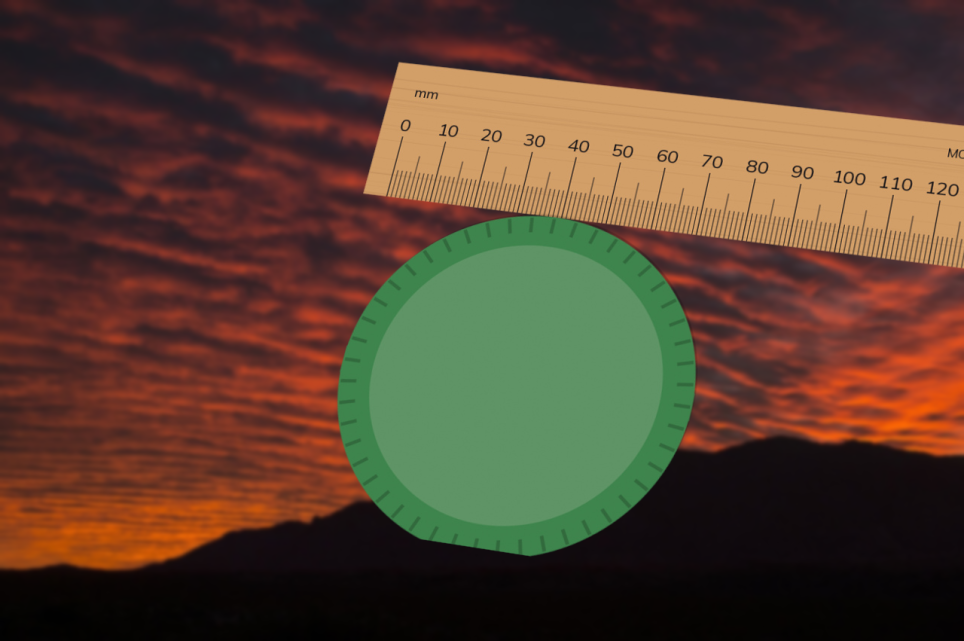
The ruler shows 77,mm
